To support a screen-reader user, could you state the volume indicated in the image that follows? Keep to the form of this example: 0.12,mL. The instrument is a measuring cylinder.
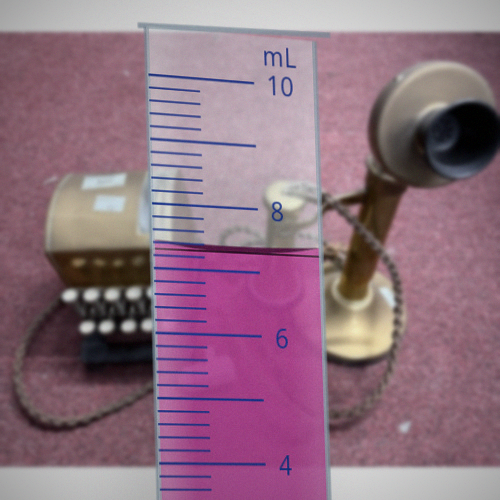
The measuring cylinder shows 7.3,mL
